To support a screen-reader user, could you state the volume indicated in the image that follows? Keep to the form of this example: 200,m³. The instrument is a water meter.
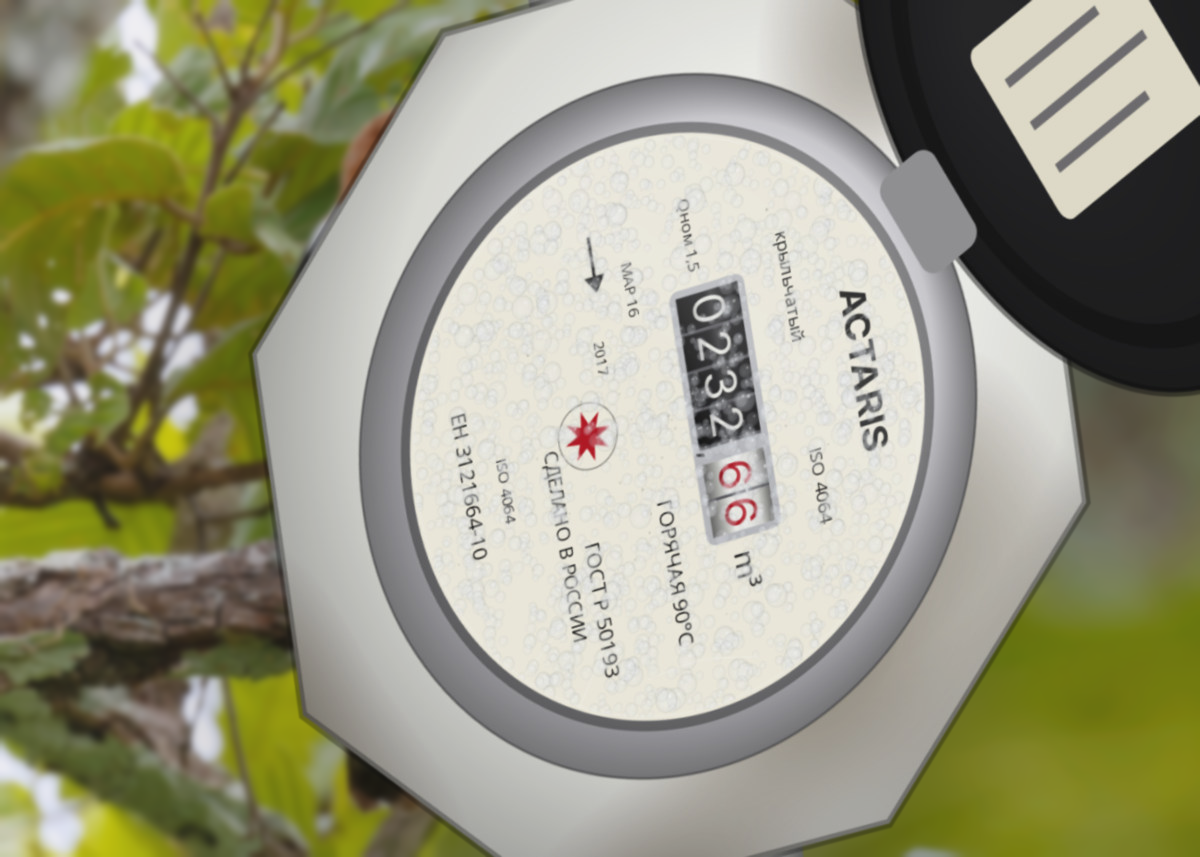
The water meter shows 232.66,m³
